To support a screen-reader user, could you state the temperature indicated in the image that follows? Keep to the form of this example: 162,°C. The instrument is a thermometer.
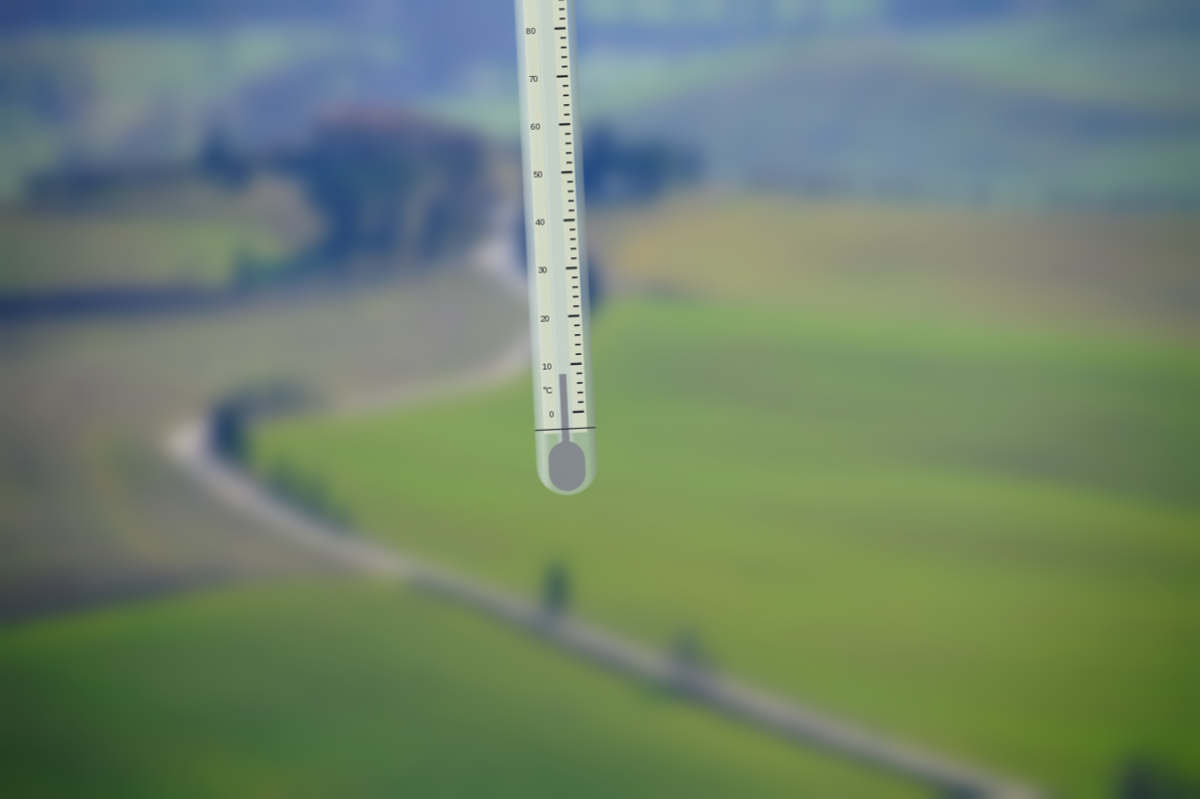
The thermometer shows 8,°C
